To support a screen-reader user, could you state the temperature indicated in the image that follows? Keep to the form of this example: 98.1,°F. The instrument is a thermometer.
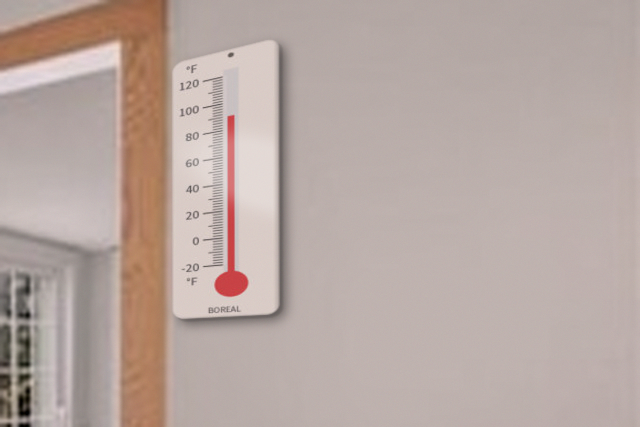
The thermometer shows 90,°F
